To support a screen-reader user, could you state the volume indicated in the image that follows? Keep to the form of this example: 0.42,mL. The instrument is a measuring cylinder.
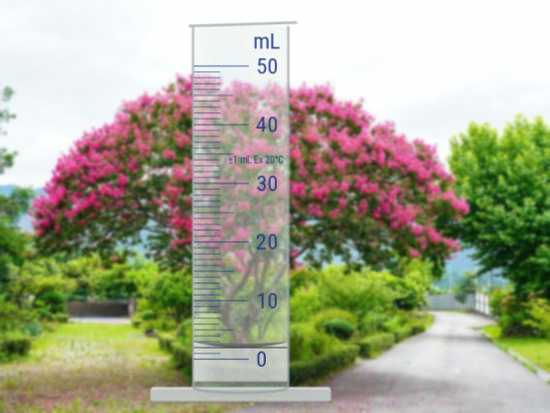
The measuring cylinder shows 2,mL
